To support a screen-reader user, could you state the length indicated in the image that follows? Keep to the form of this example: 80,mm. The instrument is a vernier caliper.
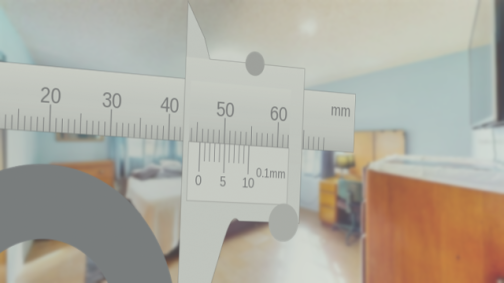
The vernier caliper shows 45.6,mm
